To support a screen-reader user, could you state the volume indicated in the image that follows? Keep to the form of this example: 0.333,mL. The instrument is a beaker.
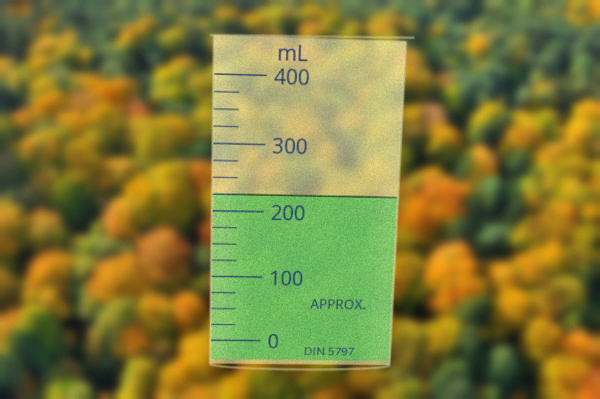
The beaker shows 225,mL
